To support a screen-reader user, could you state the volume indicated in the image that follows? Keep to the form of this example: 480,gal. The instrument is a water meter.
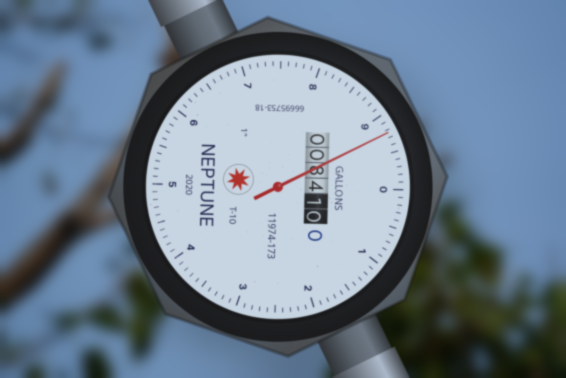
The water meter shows 84099.2,gal
